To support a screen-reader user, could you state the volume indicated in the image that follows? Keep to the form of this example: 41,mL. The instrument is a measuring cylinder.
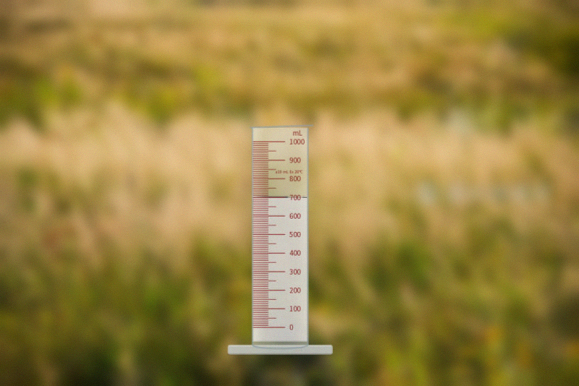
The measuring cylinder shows 700,mL
